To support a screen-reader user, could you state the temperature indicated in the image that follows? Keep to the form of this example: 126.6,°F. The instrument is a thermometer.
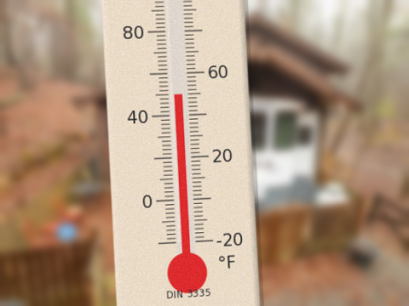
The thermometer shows 50,°F
